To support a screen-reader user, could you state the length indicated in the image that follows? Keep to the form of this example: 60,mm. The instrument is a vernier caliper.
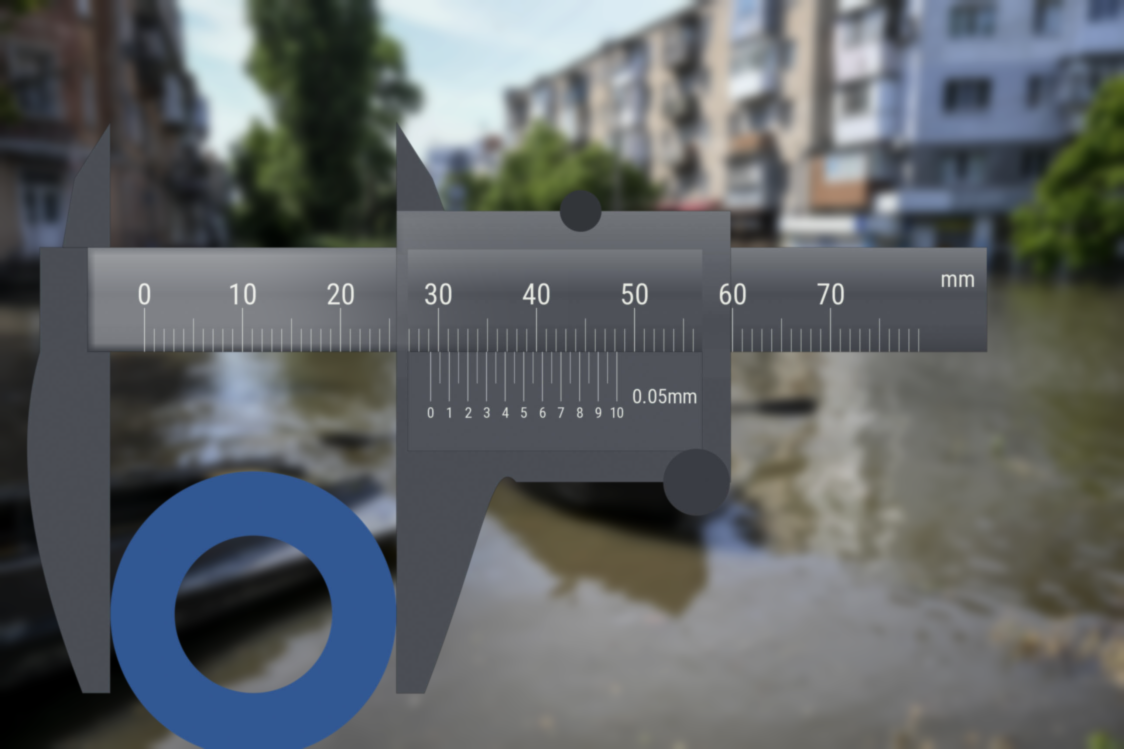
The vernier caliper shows 29.2,mm
